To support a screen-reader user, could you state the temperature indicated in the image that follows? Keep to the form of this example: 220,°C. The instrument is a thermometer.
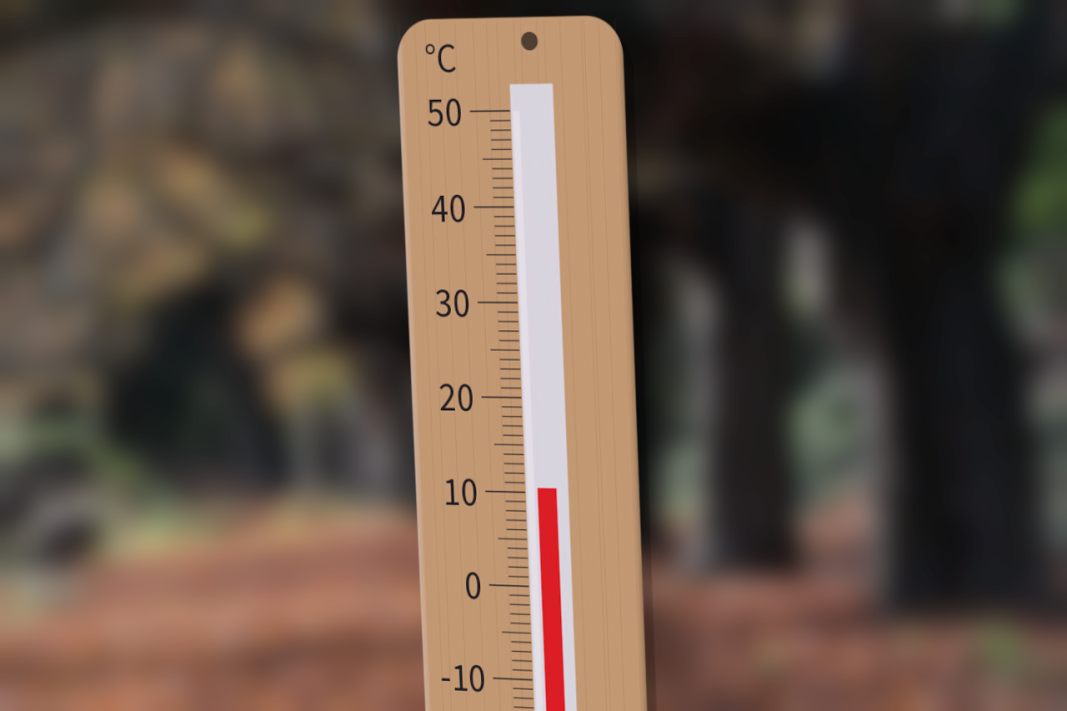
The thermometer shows 10.5,°C
